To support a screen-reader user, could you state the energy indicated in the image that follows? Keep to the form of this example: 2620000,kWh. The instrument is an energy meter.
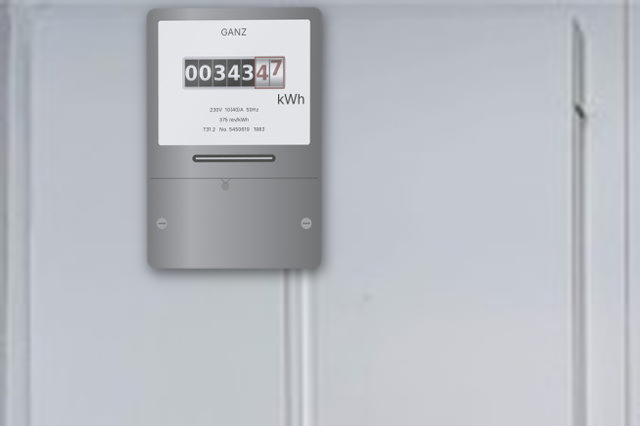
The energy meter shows 343.47,kWh
